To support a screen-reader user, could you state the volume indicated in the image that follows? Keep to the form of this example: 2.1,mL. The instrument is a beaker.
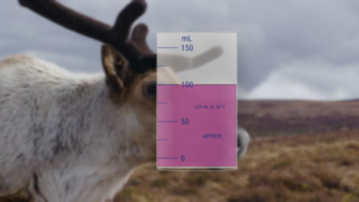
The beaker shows 100,mL
